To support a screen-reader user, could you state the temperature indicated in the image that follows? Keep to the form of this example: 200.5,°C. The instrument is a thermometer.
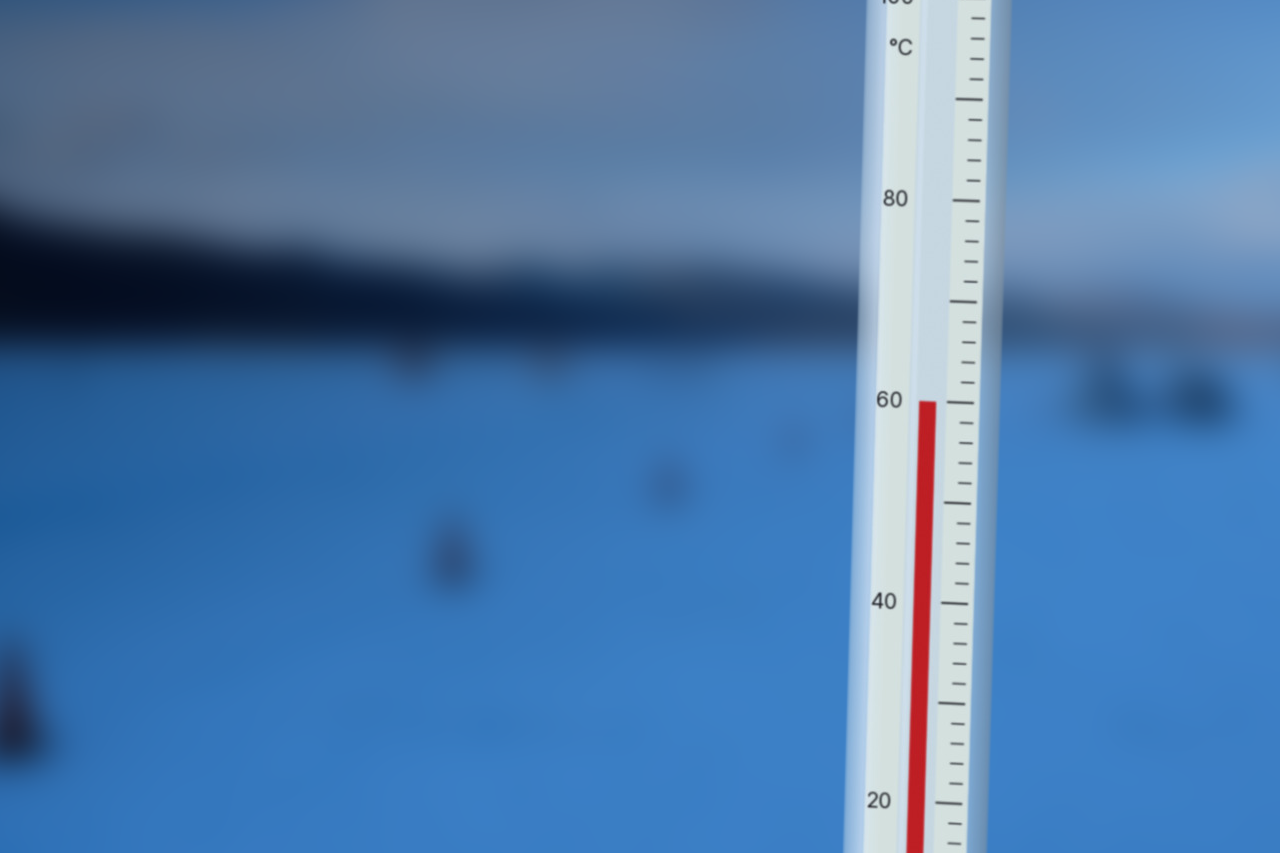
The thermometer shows 60,°C
